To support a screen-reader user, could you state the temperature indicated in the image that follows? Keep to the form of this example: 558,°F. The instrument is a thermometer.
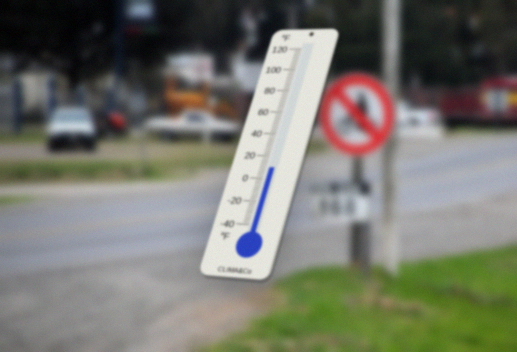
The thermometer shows 10,°F
